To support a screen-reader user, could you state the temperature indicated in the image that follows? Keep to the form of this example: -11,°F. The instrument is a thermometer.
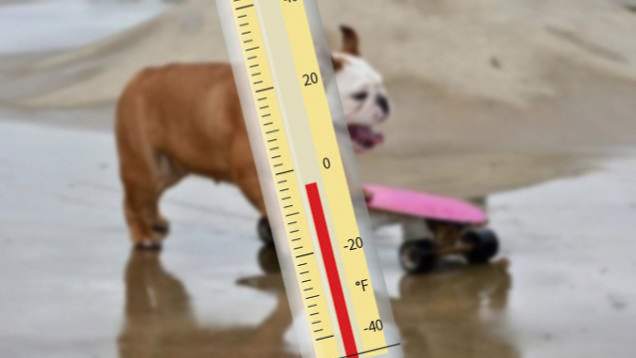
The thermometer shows -4,°F
